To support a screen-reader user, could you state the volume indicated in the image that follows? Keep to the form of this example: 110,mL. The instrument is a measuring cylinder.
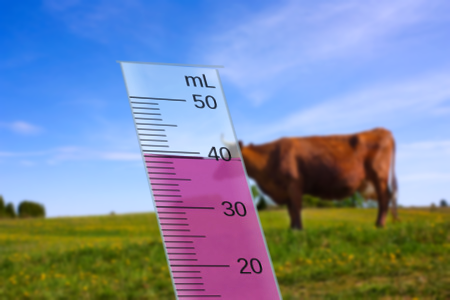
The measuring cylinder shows 39,mL
